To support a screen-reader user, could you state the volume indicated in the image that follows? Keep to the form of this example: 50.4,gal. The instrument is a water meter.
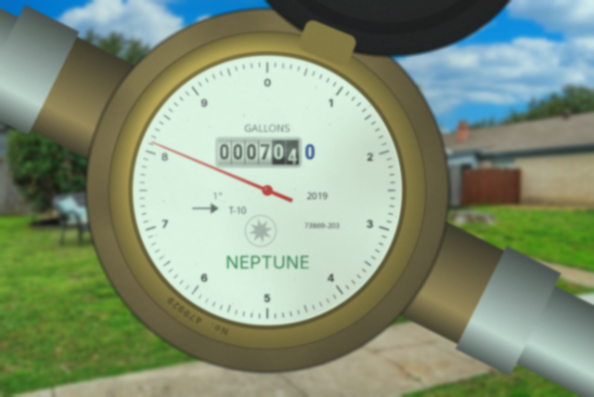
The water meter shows 7038.1,gal
